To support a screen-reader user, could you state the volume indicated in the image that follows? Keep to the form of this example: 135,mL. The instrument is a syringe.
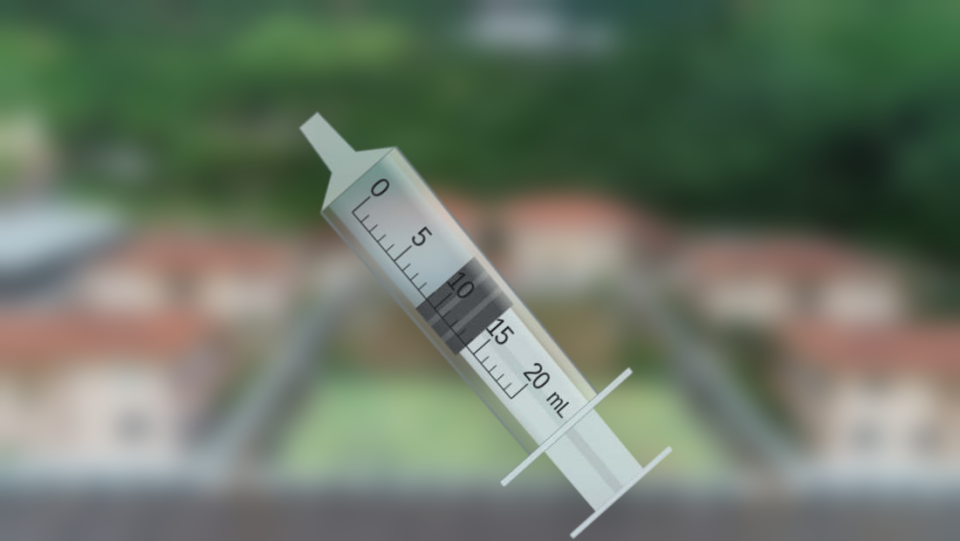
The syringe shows 9,mL
